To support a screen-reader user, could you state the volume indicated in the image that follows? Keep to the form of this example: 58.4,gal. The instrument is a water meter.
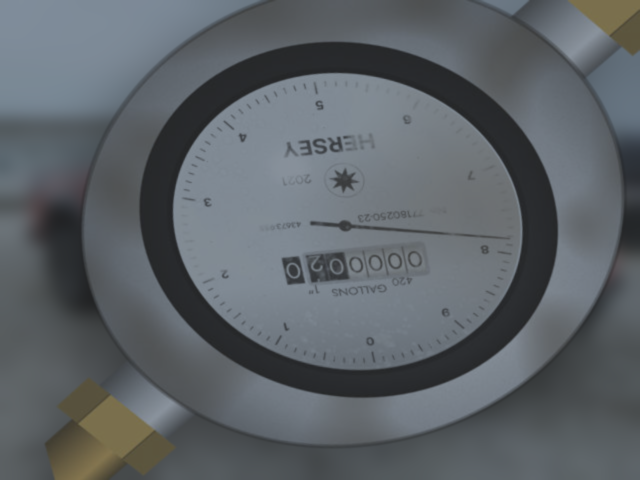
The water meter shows 17.8,gal
